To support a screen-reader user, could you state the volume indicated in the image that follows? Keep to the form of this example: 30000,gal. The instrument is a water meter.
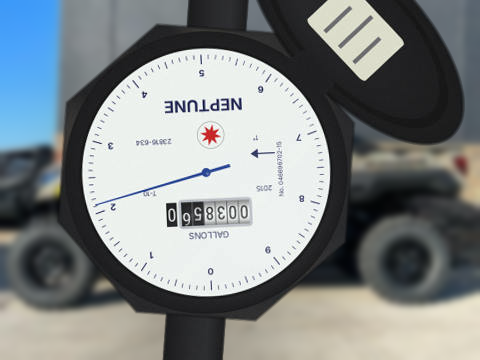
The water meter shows 38562.1,gal
